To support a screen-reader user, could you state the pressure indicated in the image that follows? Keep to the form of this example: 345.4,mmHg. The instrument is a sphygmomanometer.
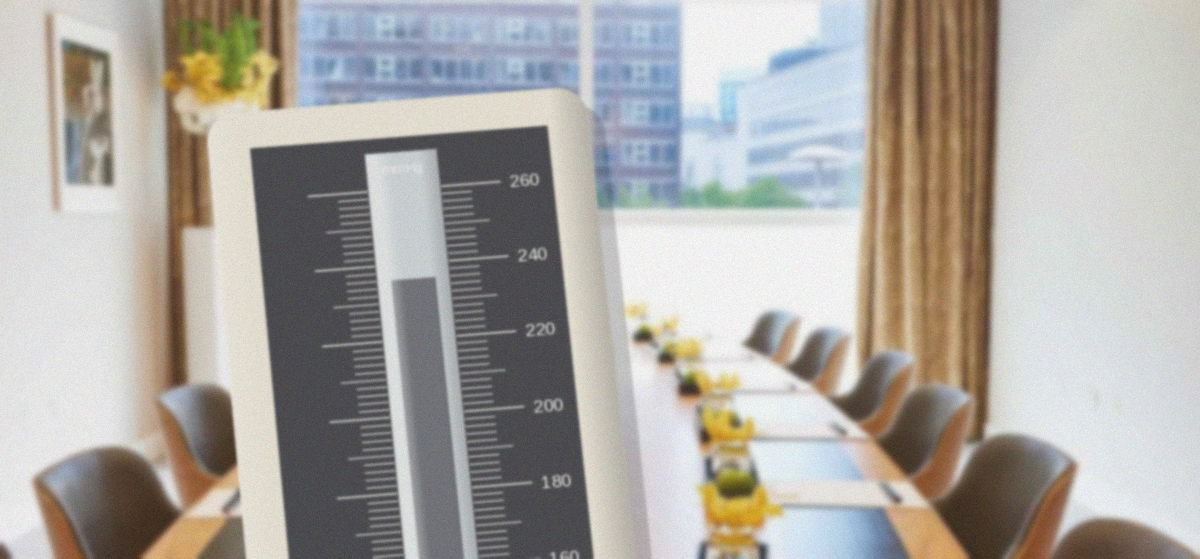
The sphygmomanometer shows 236,mmHg
